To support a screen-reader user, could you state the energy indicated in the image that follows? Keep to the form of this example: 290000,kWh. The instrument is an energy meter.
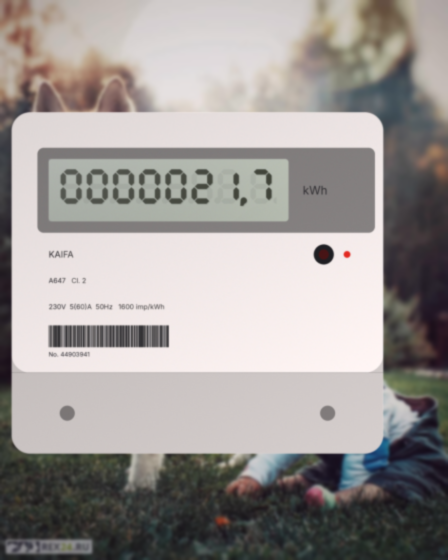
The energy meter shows 21.7,kWh
